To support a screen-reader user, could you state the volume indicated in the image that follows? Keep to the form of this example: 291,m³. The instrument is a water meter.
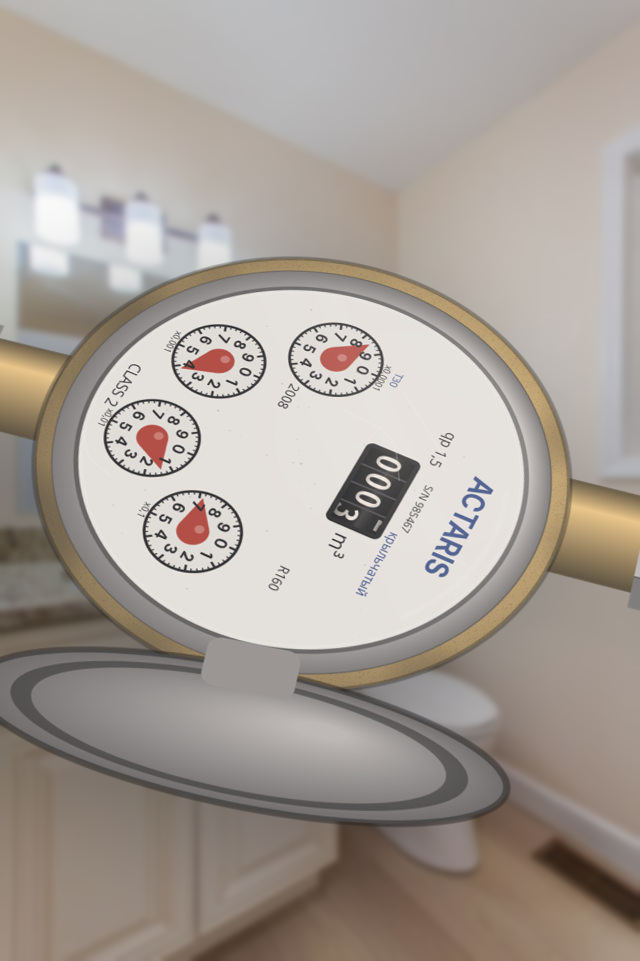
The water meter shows 2.7138,m³
